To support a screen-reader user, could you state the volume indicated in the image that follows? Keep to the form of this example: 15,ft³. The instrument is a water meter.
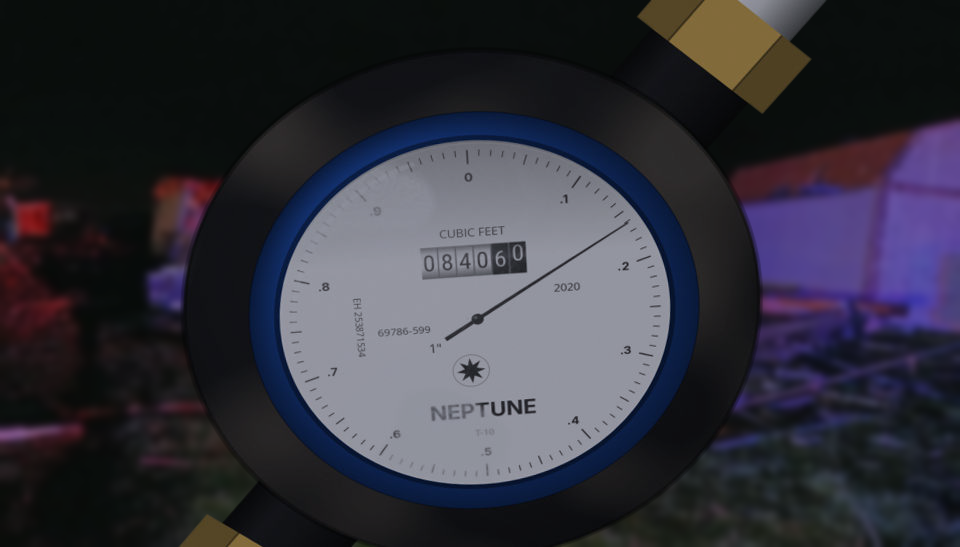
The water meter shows 84060.16,ft³
